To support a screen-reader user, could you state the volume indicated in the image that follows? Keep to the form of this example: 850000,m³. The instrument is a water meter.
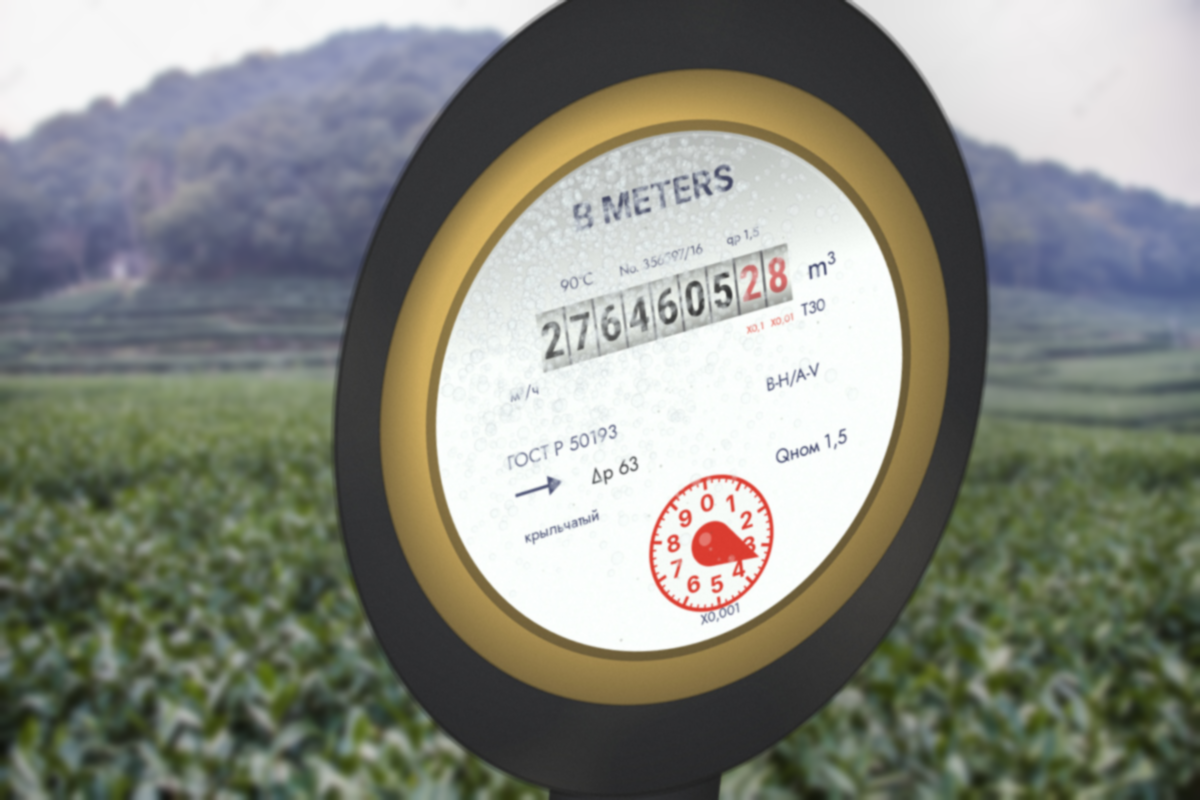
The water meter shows 2764605.283,m³
